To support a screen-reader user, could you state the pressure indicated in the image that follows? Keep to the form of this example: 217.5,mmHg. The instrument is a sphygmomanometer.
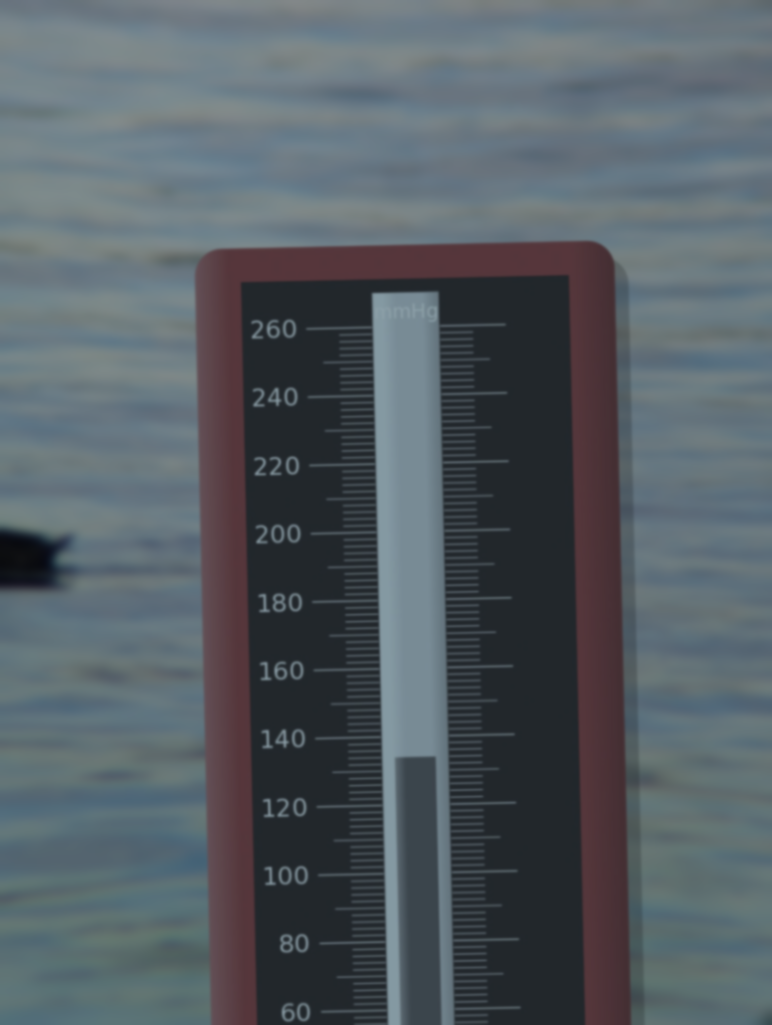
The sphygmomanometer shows 134,mmHg
